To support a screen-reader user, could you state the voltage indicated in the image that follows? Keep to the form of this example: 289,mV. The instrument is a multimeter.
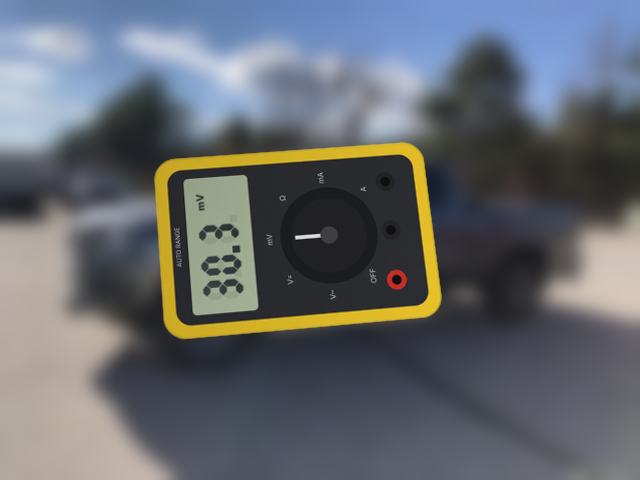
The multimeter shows 30.3,mV
